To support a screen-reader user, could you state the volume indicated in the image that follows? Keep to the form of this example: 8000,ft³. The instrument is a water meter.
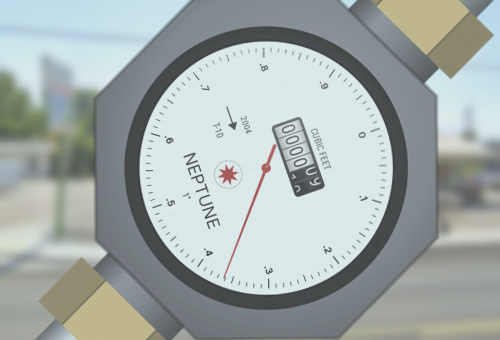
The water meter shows 9.36,ft³
